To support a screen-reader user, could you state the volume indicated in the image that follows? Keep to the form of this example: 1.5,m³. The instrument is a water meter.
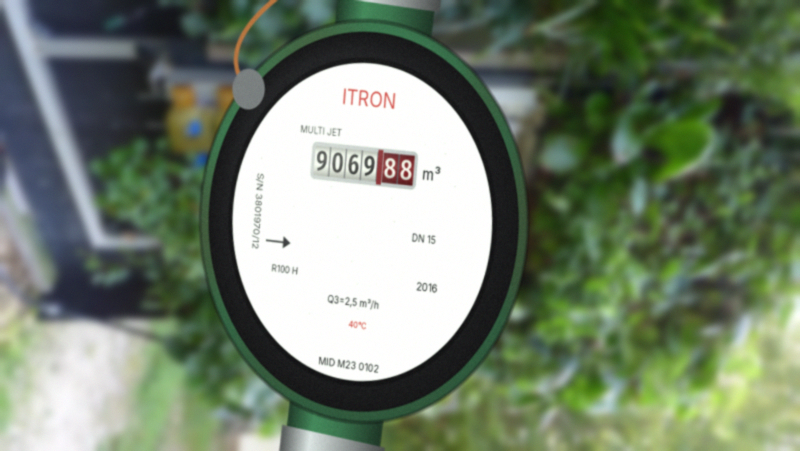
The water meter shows 9069.88,m³
